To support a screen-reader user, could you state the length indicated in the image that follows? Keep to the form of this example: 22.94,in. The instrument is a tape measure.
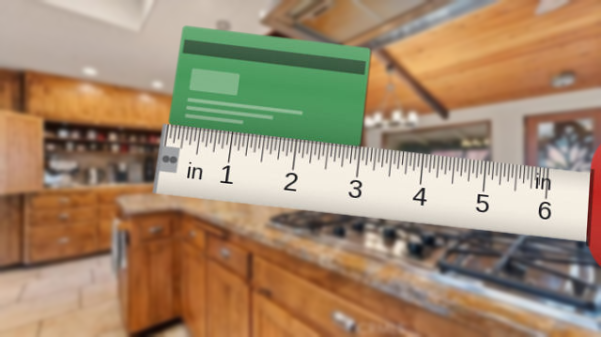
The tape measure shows 3,in
